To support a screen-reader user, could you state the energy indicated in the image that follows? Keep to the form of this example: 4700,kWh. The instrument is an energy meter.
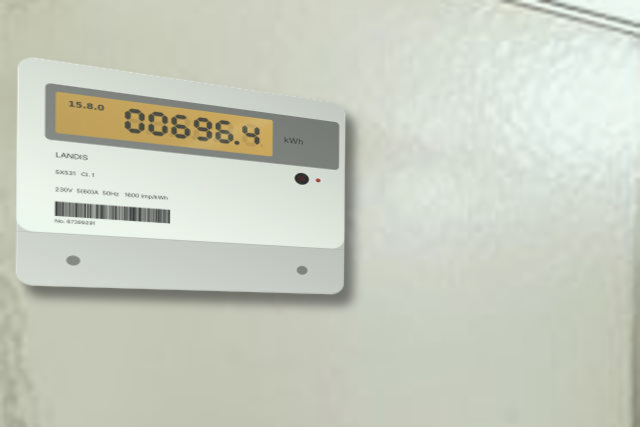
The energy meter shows 696.4,kWh
